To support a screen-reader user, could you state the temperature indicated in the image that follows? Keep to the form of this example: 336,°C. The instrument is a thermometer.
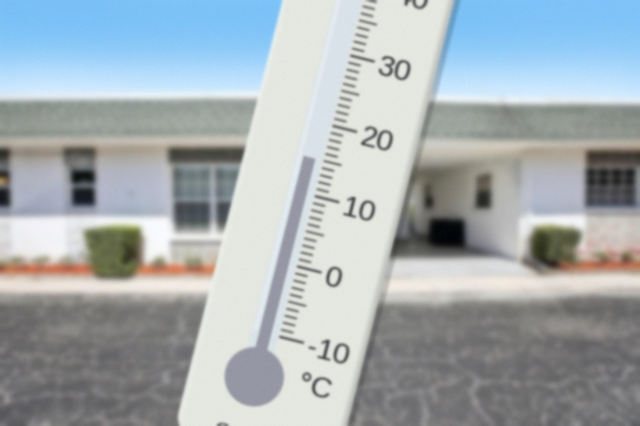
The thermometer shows 15,°C
